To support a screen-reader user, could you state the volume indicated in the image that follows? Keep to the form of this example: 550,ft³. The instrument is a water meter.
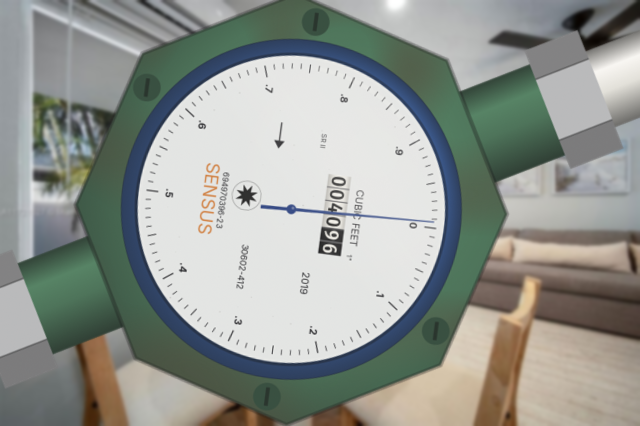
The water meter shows 4095.99,ft³
